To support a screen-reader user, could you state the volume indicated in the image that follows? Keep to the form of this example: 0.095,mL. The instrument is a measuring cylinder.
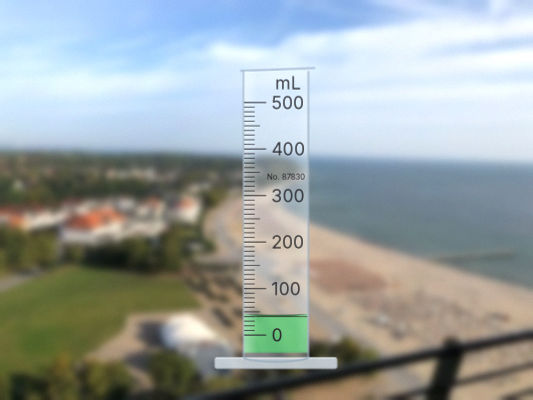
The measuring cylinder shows 40,mL
